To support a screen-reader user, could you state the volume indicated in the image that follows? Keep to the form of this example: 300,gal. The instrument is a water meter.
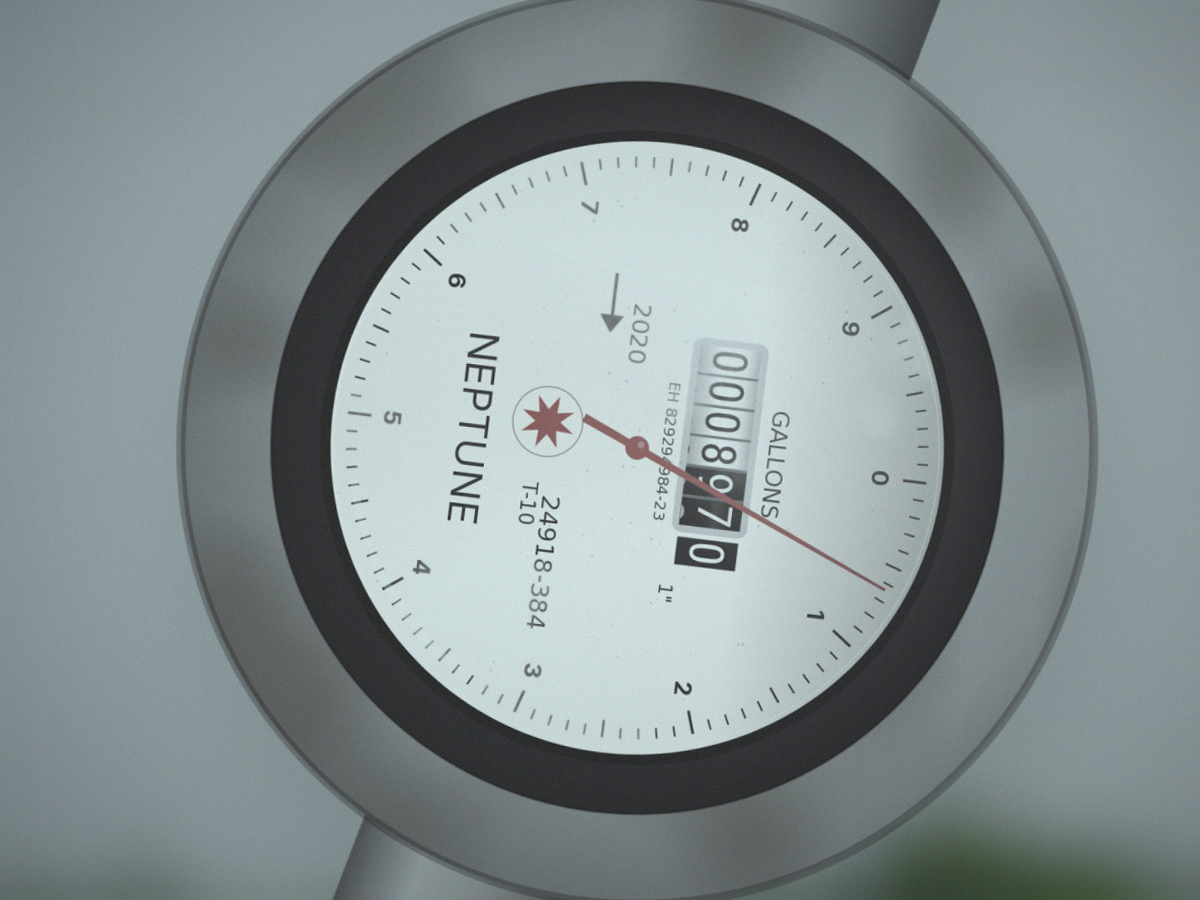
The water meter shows 8970.6,gal
